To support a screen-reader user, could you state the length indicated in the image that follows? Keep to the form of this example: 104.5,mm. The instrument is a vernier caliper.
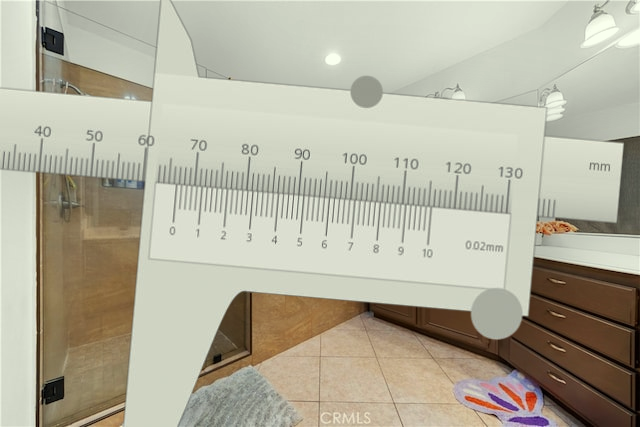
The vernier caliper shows 66.5,mm
